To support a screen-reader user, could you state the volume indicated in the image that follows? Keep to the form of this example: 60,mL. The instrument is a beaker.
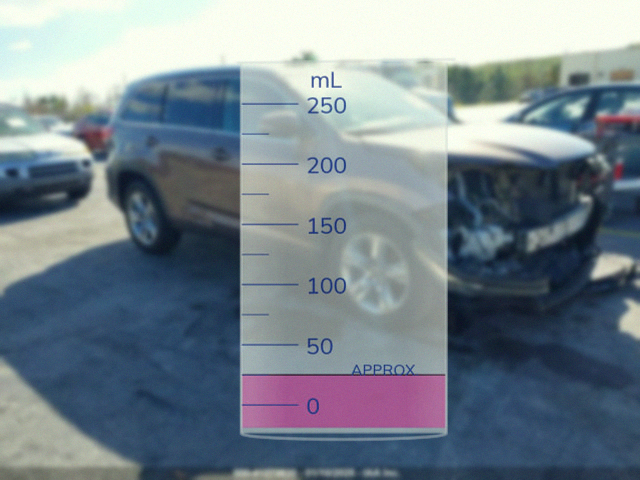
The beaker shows 25,mL
